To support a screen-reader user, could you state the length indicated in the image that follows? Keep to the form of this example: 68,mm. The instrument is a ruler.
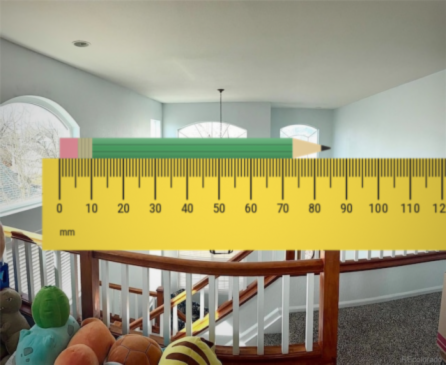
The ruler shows 85,mm
